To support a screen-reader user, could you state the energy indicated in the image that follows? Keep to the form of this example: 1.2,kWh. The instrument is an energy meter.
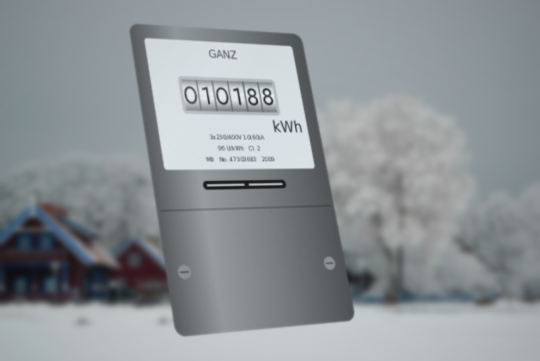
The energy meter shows 10188,kWh
